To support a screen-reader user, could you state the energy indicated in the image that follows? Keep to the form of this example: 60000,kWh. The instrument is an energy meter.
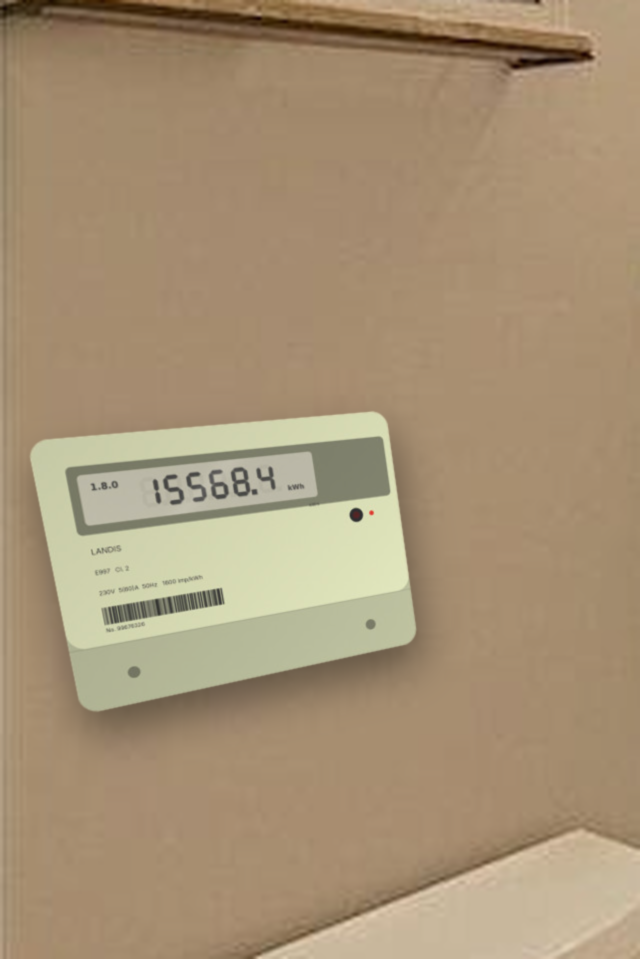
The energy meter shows 15568.4,kWh
